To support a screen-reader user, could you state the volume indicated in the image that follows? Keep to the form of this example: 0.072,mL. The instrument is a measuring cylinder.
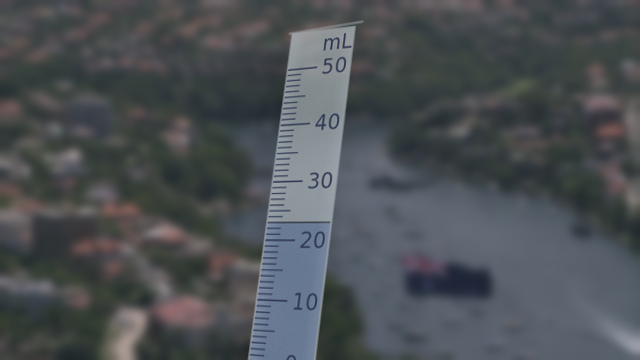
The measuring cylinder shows 23,mL
